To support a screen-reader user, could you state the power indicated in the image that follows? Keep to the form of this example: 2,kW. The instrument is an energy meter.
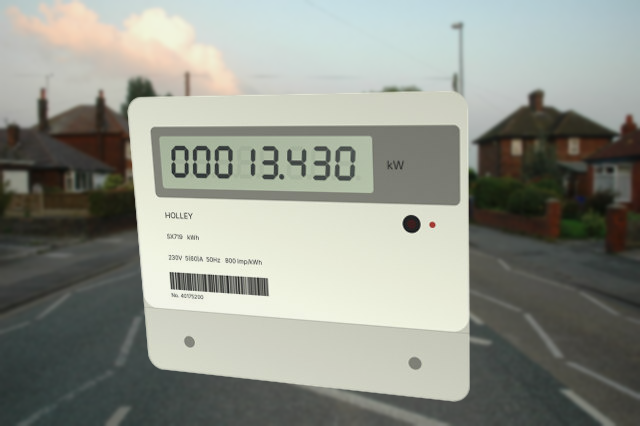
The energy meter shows 13.430,kW
